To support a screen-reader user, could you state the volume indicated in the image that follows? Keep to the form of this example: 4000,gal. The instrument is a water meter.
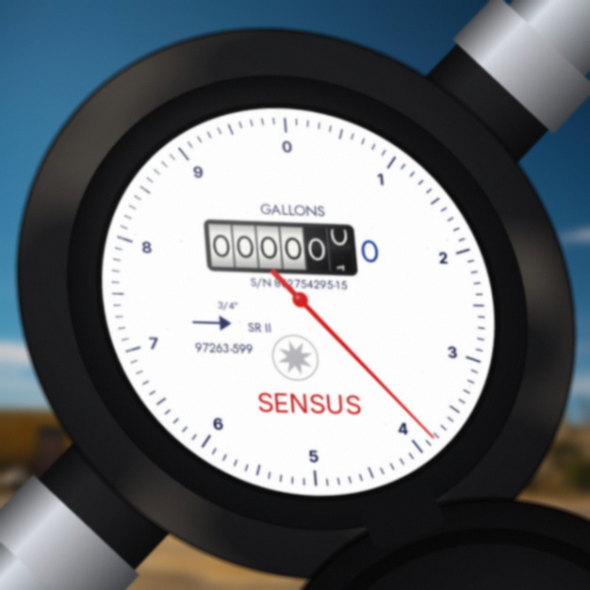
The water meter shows 3.8,gal
